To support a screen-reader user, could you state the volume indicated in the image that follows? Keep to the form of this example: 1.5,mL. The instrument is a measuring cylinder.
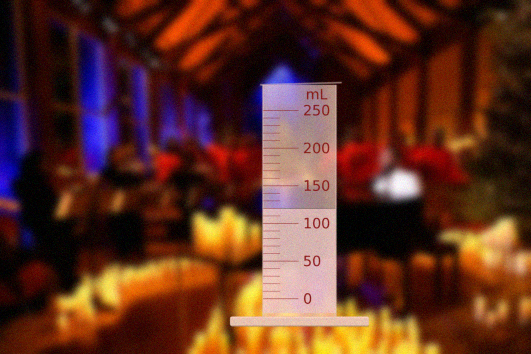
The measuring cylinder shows 120,mL
